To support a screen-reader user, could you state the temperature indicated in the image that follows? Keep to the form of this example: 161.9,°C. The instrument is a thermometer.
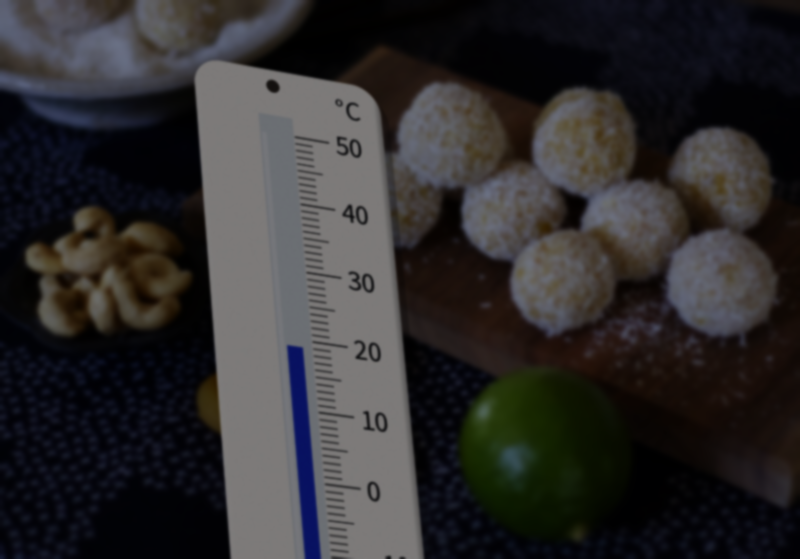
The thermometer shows 19,°C
